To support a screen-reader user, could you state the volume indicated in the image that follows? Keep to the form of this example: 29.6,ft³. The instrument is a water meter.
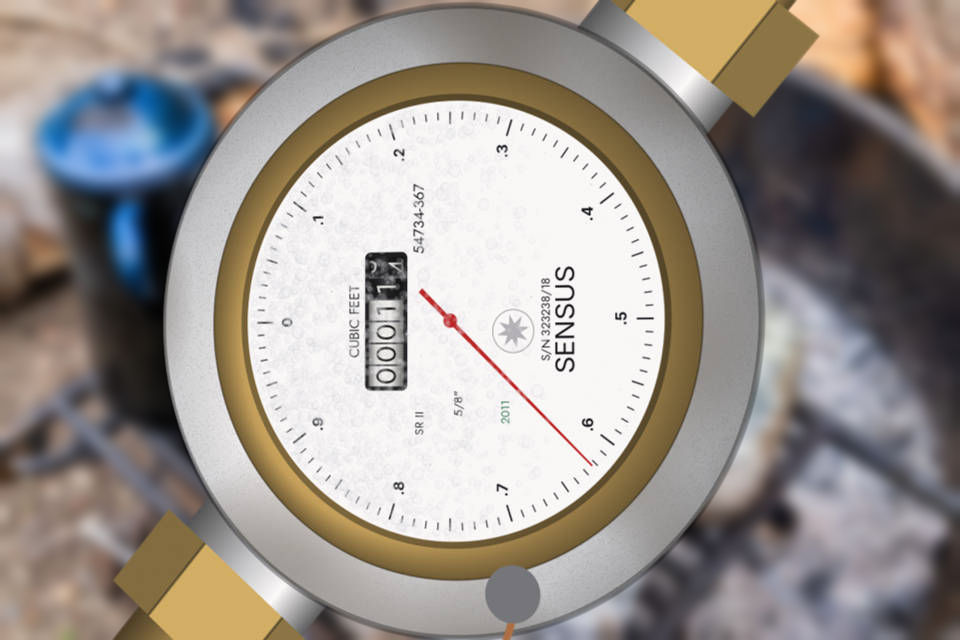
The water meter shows 113.62,ft³
